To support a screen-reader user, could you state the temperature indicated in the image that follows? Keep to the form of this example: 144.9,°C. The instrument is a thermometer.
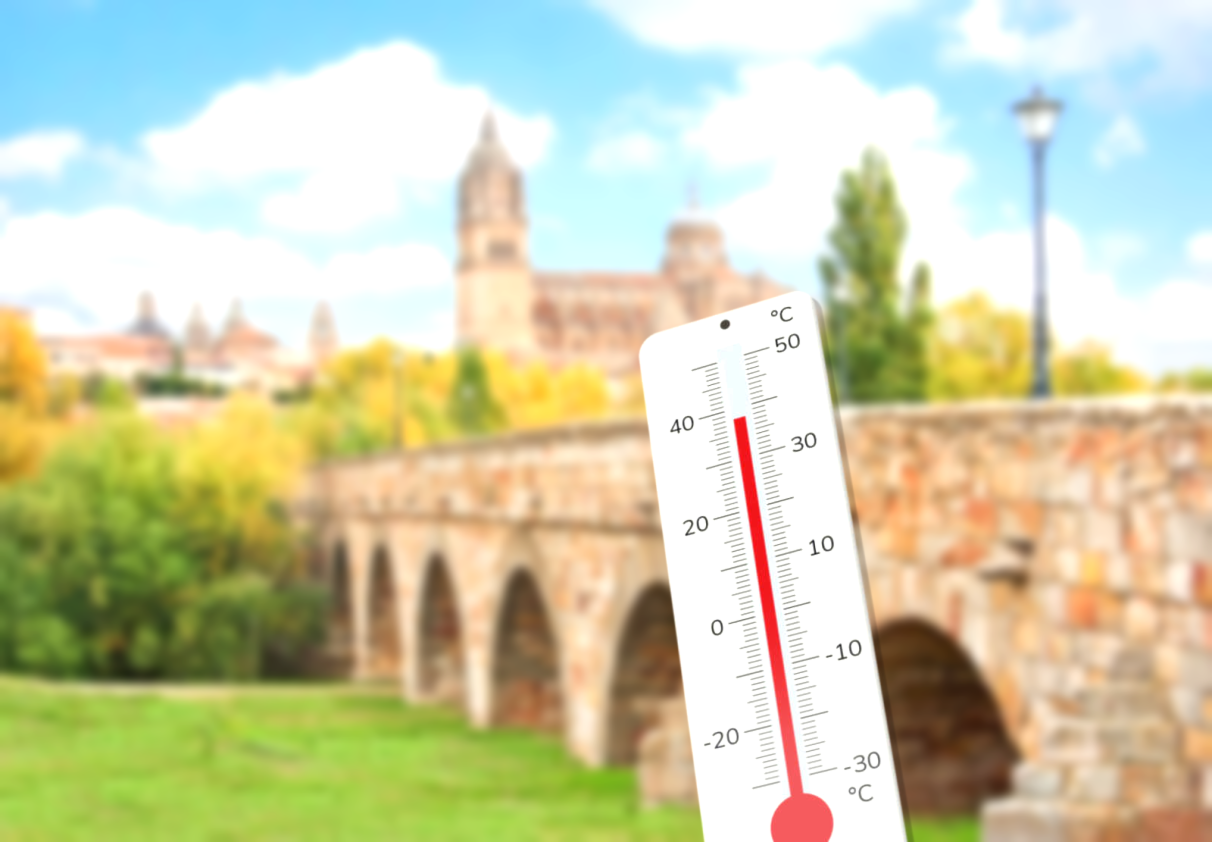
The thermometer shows 38,°C
